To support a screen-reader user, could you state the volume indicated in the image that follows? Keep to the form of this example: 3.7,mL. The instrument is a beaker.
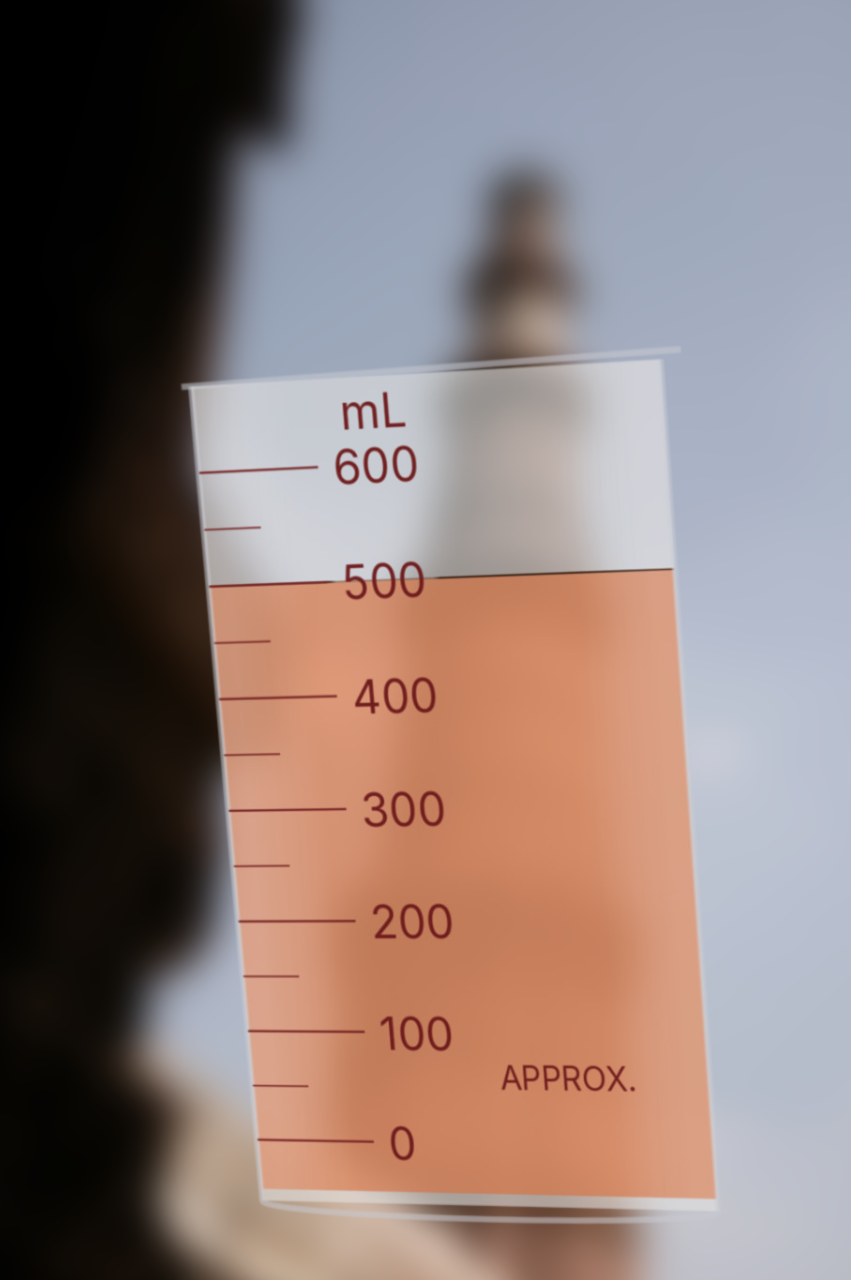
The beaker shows 500,mL
